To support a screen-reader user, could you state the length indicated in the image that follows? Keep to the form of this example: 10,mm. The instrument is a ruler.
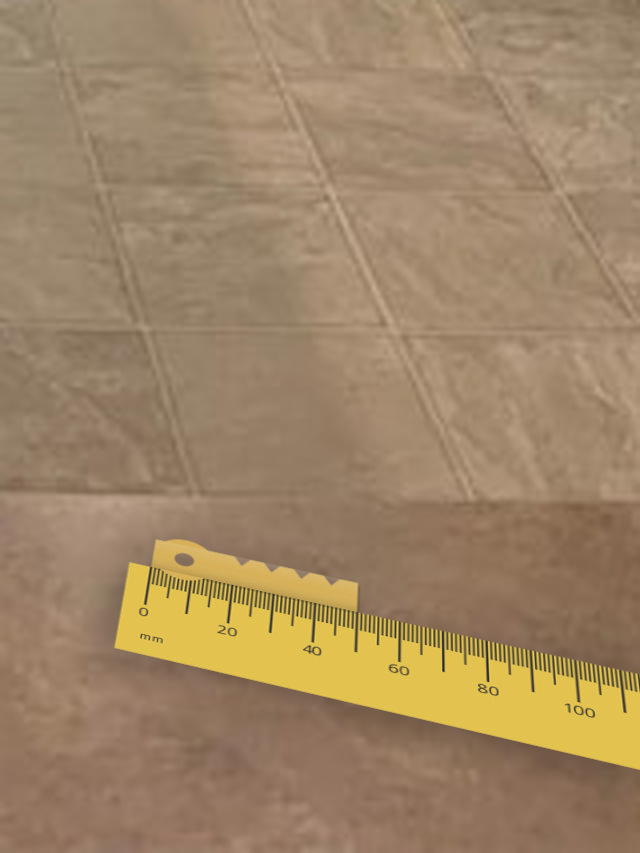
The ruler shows 50,mm
